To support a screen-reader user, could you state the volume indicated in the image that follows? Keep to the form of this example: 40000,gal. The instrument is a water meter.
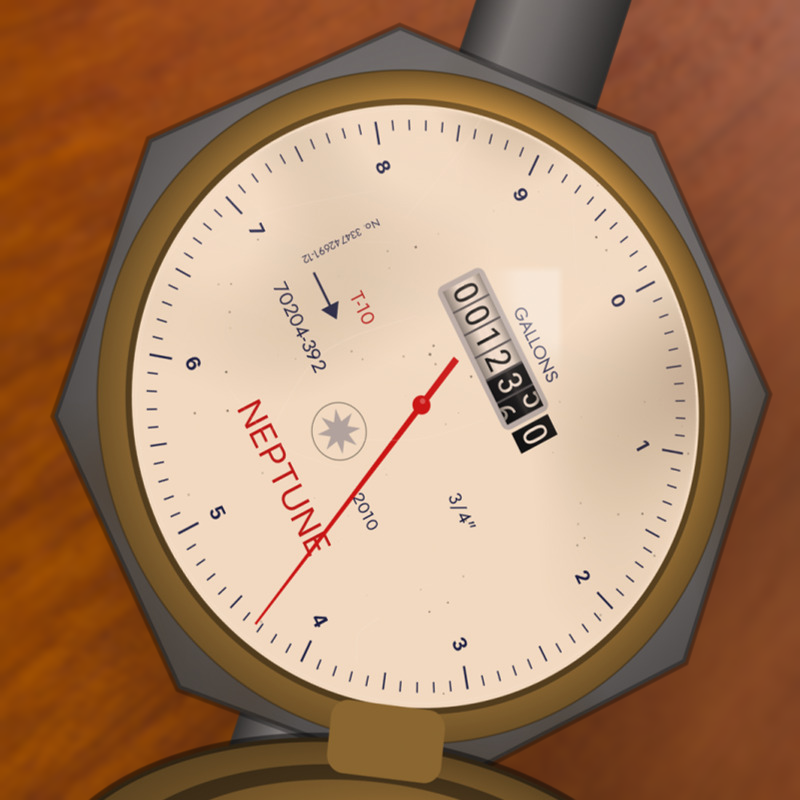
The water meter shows 12354.3,gal
